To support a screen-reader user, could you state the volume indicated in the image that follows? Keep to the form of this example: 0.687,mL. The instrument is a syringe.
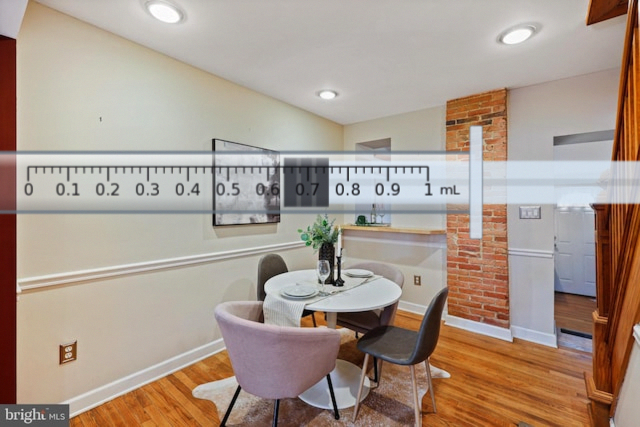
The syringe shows 0.64,mL
